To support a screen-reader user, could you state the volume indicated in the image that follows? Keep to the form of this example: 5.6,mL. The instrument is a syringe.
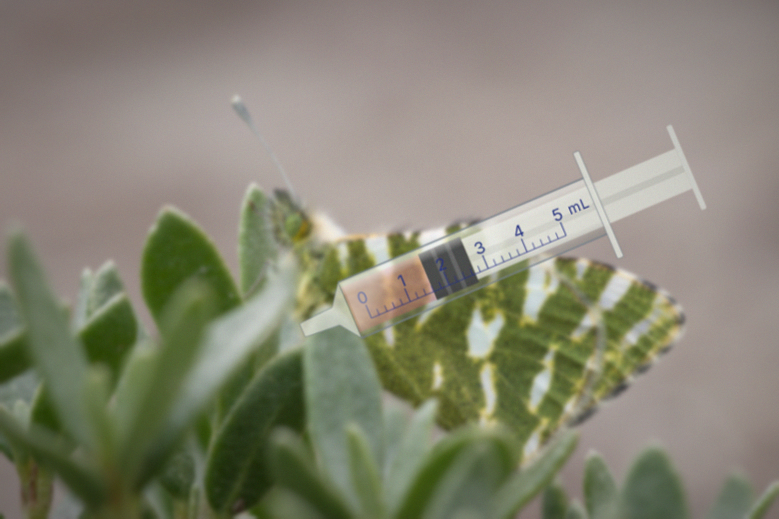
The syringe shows 1.6,mL
